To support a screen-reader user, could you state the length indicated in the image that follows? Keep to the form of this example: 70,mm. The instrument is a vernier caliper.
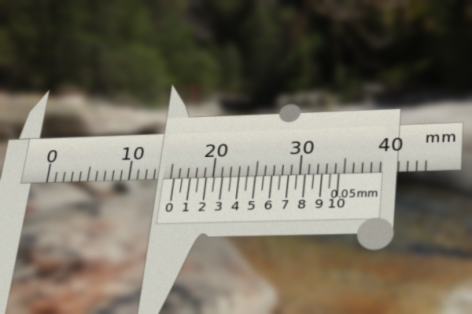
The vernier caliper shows 15.4,mm
